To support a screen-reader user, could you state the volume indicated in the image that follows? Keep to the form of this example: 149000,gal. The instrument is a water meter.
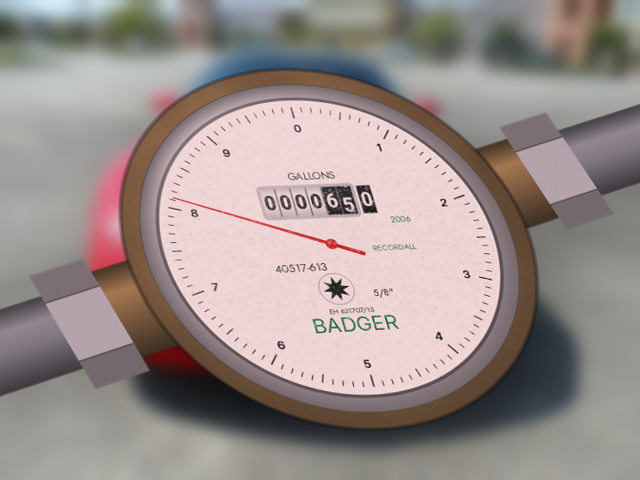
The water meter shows 648.1,gal
